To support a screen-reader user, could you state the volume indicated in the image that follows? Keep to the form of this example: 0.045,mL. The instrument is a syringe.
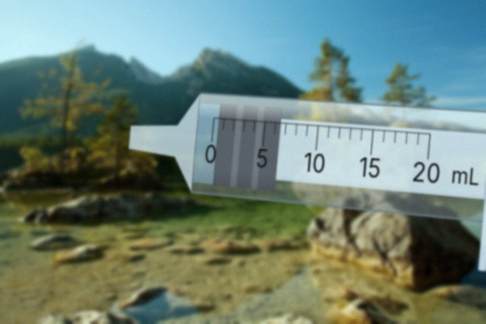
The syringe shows 0.5,mL
